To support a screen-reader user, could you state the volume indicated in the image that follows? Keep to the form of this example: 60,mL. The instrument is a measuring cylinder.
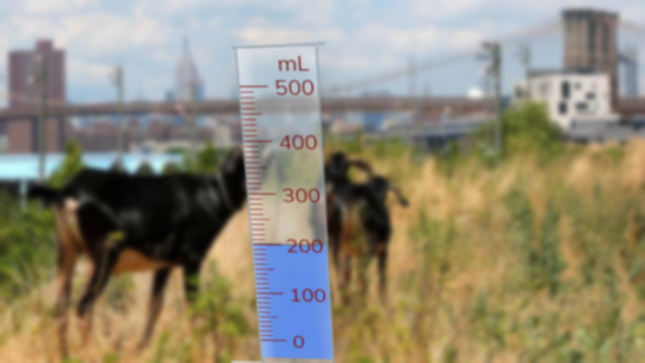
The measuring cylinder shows 200,mL
